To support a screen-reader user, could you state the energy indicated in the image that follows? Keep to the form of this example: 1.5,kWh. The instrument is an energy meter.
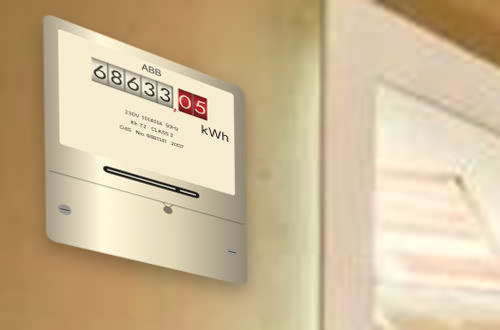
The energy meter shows 68633.05,kWh
